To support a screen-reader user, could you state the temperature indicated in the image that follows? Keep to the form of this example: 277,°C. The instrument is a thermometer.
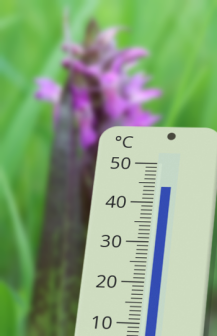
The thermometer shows 44,°C
